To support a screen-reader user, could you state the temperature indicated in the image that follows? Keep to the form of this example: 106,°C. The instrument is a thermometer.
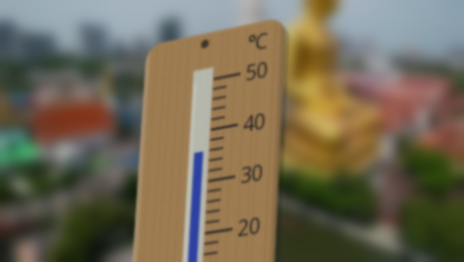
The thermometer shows 36,°C
